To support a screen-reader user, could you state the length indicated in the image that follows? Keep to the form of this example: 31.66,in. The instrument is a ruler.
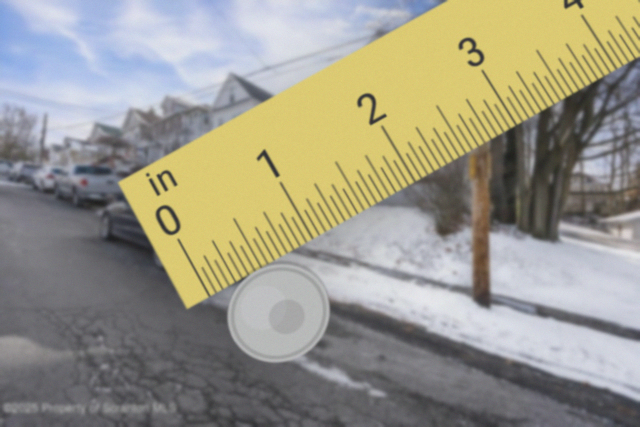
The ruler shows 0.875,in
